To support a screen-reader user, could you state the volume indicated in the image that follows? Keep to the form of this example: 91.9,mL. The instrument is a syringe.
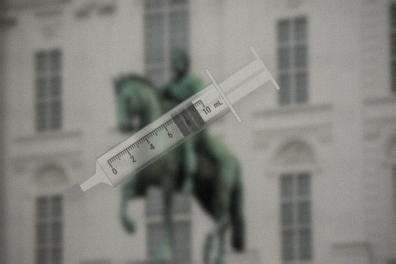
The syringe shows 7,mL
